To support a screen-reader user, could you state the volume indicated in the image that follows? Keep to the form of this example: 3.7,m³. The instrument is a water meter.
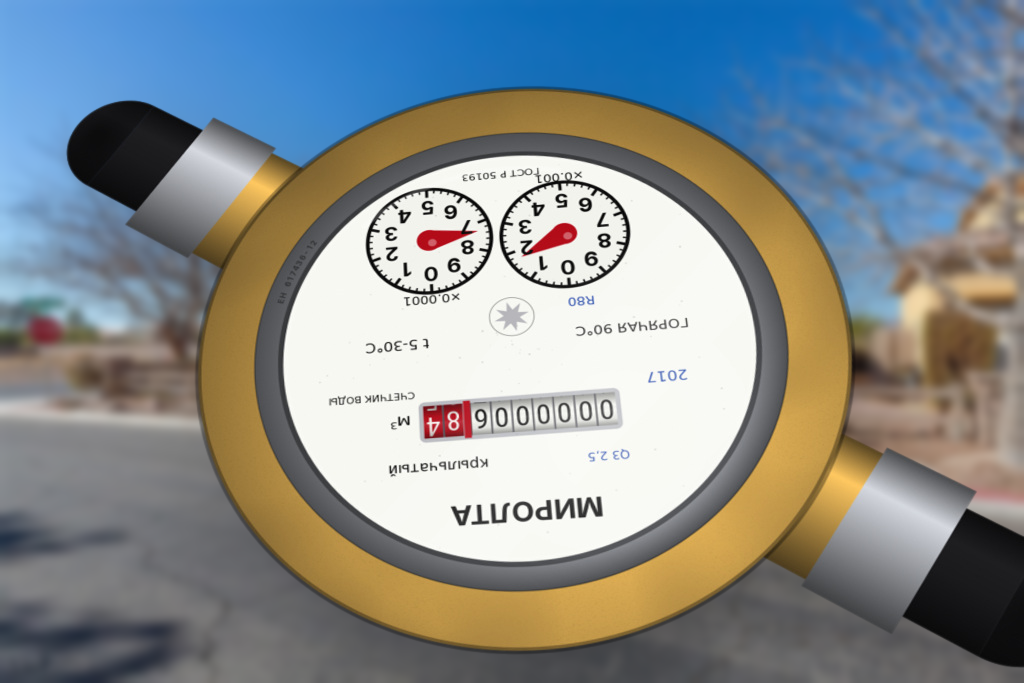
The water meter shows 6.8417,m³
